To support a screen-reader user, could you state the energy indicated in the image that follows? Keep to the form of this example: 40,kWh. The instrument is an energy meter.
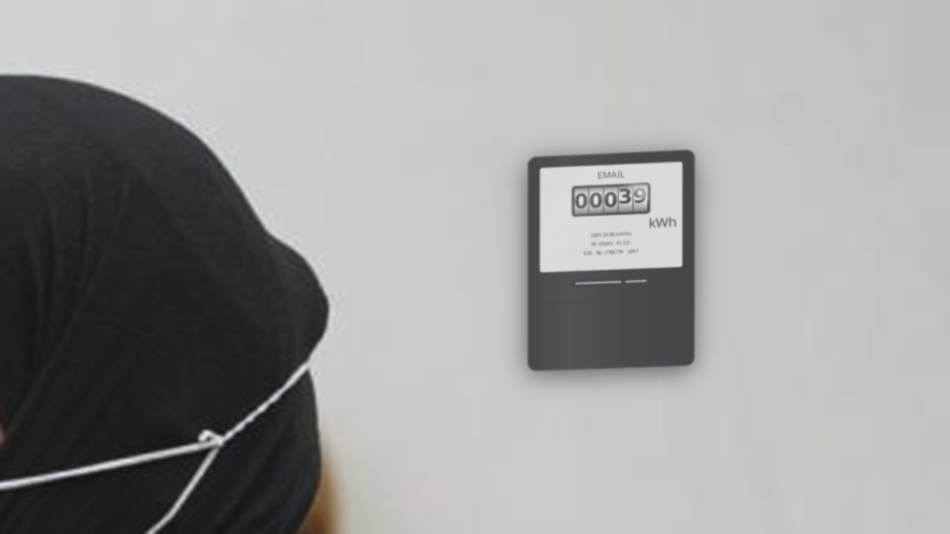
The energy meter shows 39,kWh
